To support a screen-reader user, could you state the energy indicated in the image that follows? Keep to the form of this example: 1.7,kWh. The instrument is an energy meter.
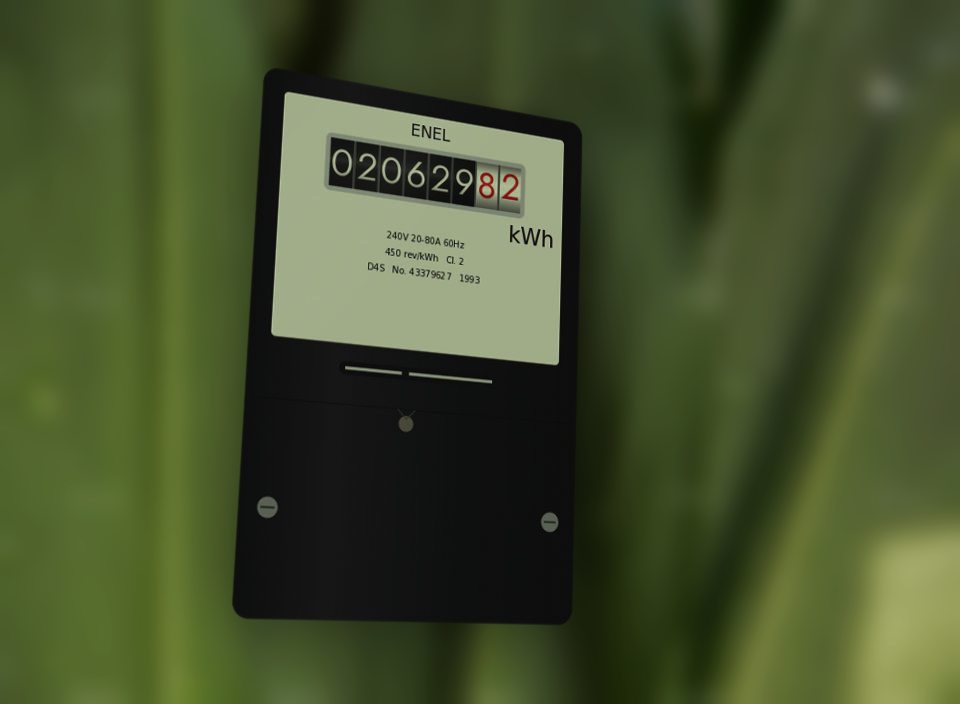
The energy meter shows 20629.82,kWh
